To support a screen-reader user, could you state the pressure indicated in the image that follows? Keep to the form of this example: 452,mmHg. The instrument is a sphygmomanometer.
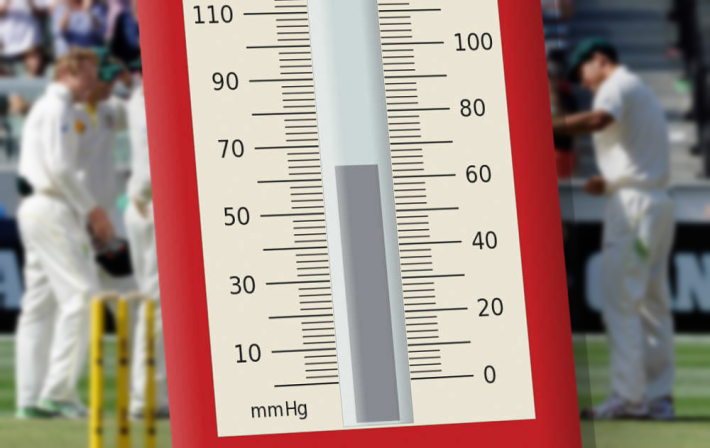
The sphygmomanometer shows 64,mmHg
